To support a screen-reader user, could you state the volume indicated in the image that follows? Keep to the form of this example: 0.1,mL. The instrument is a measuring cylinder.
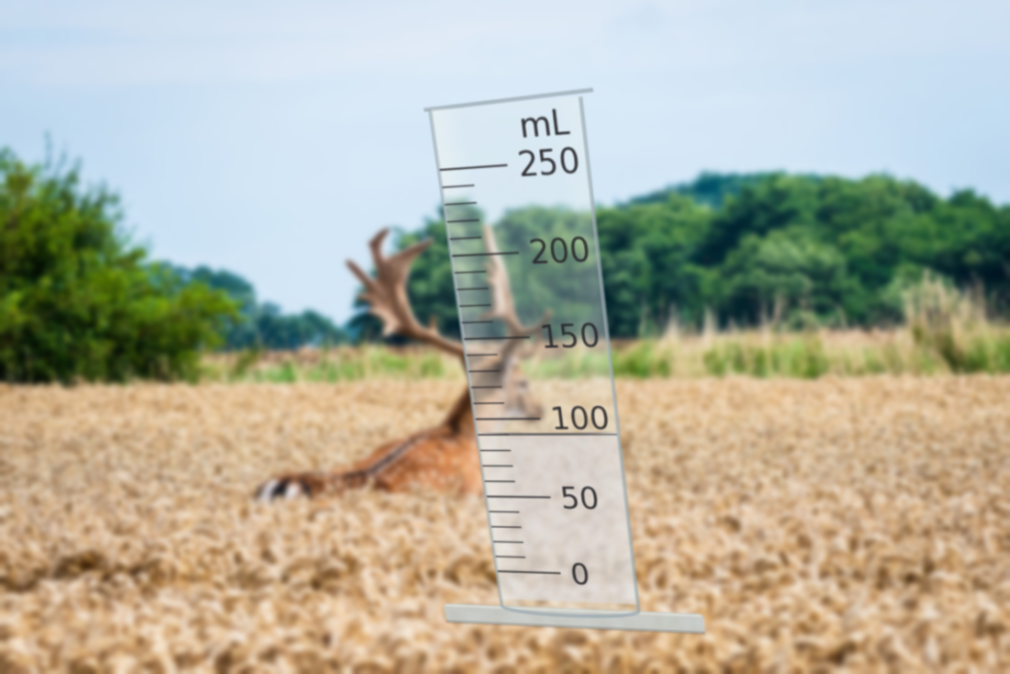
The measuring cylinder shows 90,mL
